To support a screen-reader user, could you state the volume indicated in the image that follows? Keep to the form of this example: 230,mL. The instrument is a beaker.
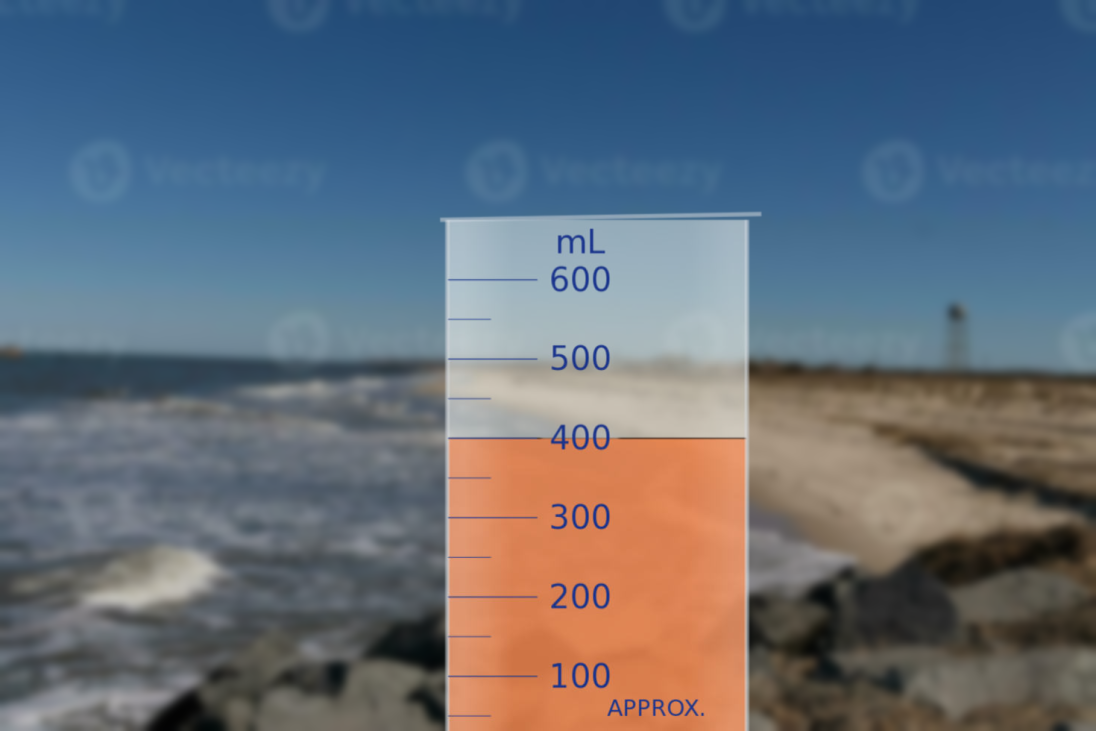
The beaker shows 400,mL
